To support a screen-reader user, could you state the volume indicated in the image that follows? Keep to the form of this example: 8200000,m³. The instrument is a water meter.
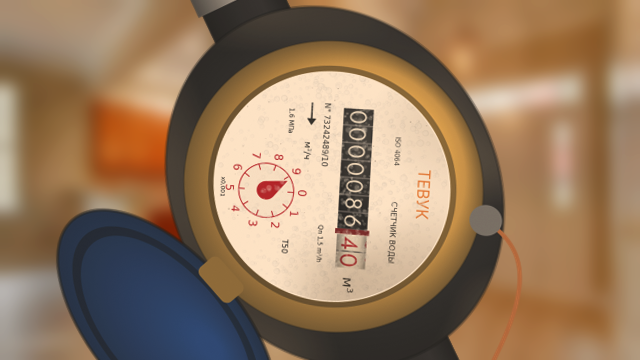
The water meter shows 86.399,m³
